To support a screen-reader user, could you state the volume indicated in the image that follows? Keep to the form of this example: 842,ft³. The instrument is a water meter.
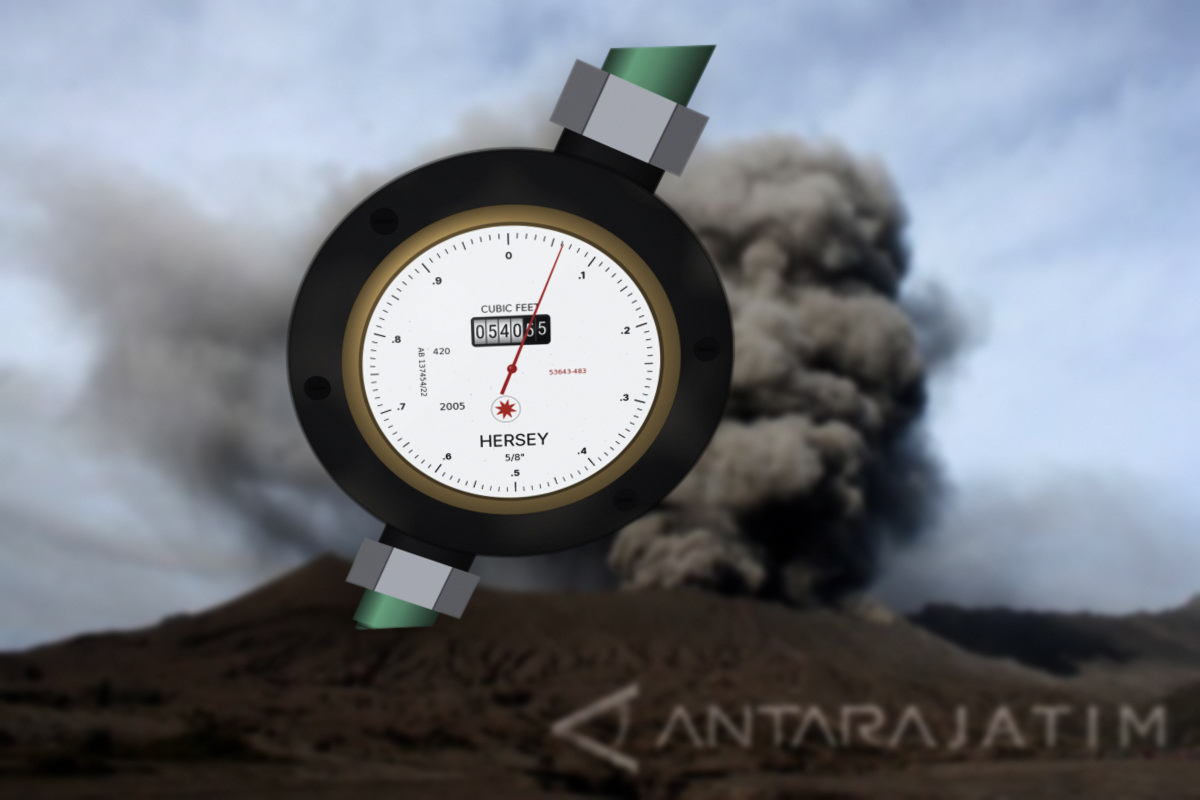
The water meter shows 54055.06,ft³
